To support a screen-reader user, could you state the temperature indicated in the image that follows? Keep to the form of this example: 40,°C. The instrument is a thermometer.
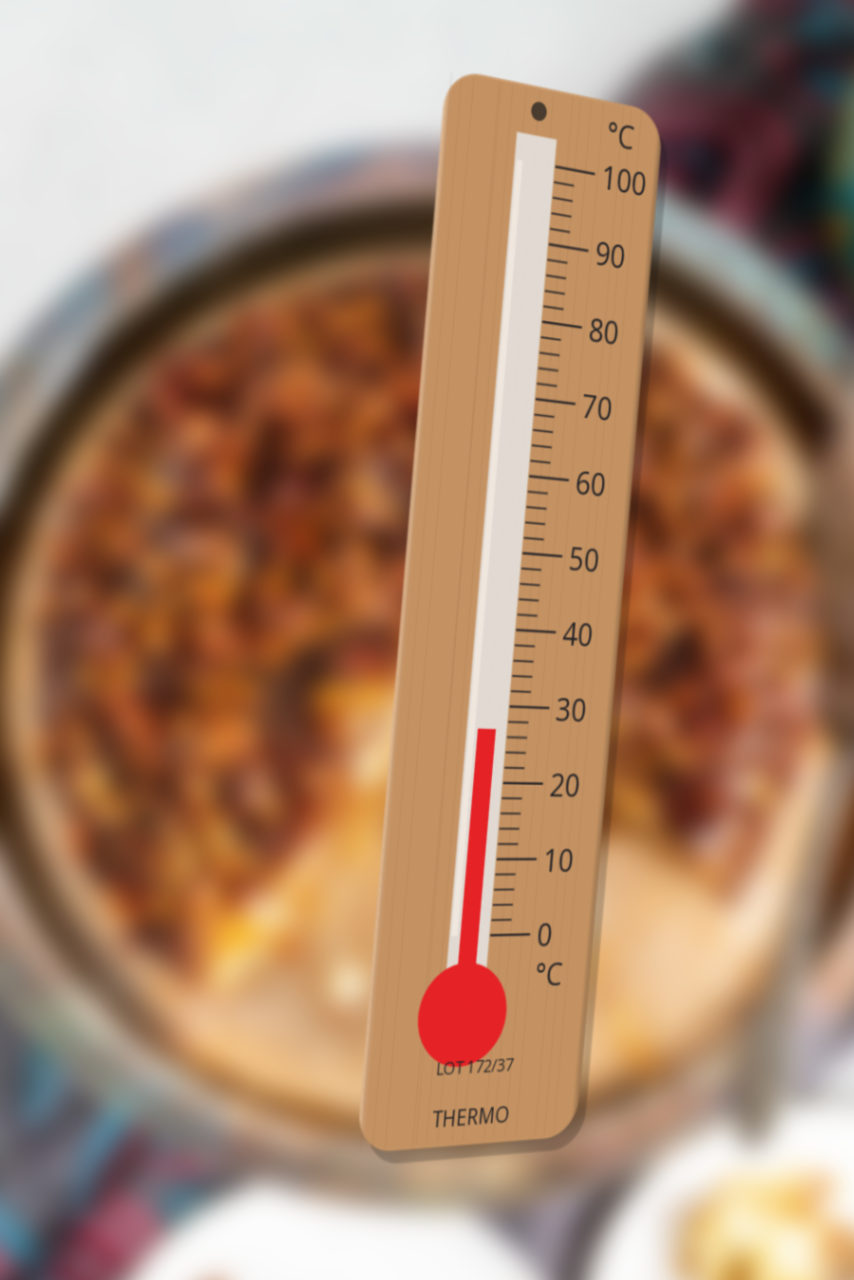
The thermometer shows 27,°C
